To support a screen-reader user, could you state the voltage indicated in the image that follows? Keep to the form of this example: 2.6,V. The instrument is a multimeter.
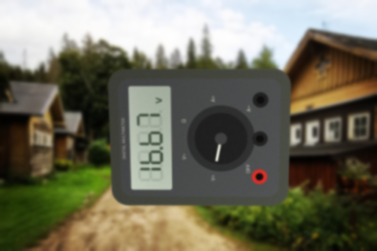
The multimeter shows 16.67,V
